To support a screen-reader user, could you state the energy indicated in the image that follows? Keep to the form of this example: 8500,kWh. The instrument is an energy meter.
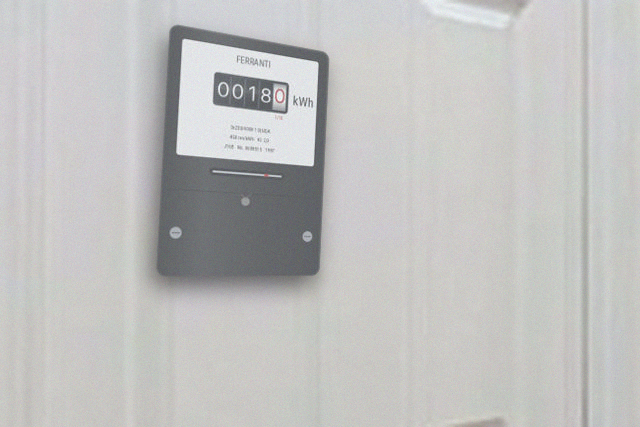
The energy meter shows 18.0,kWh
